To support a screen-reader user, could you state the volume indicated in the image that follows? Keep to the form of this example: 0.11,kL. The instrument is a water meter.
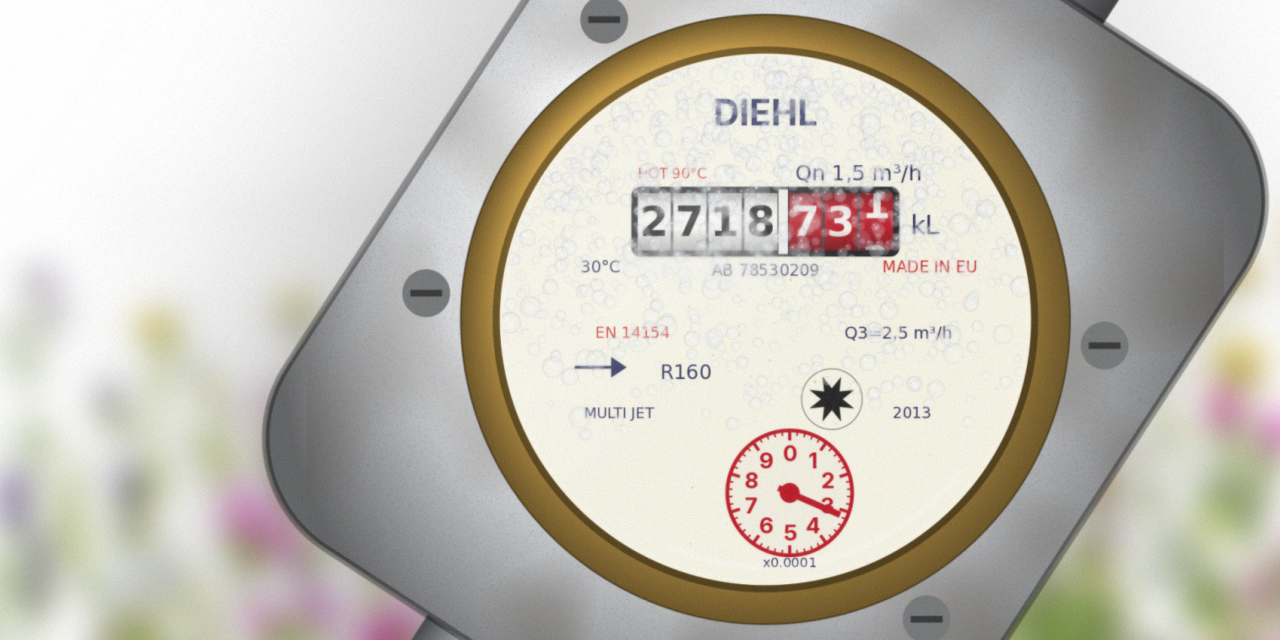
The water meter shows 2718.7313,kL
